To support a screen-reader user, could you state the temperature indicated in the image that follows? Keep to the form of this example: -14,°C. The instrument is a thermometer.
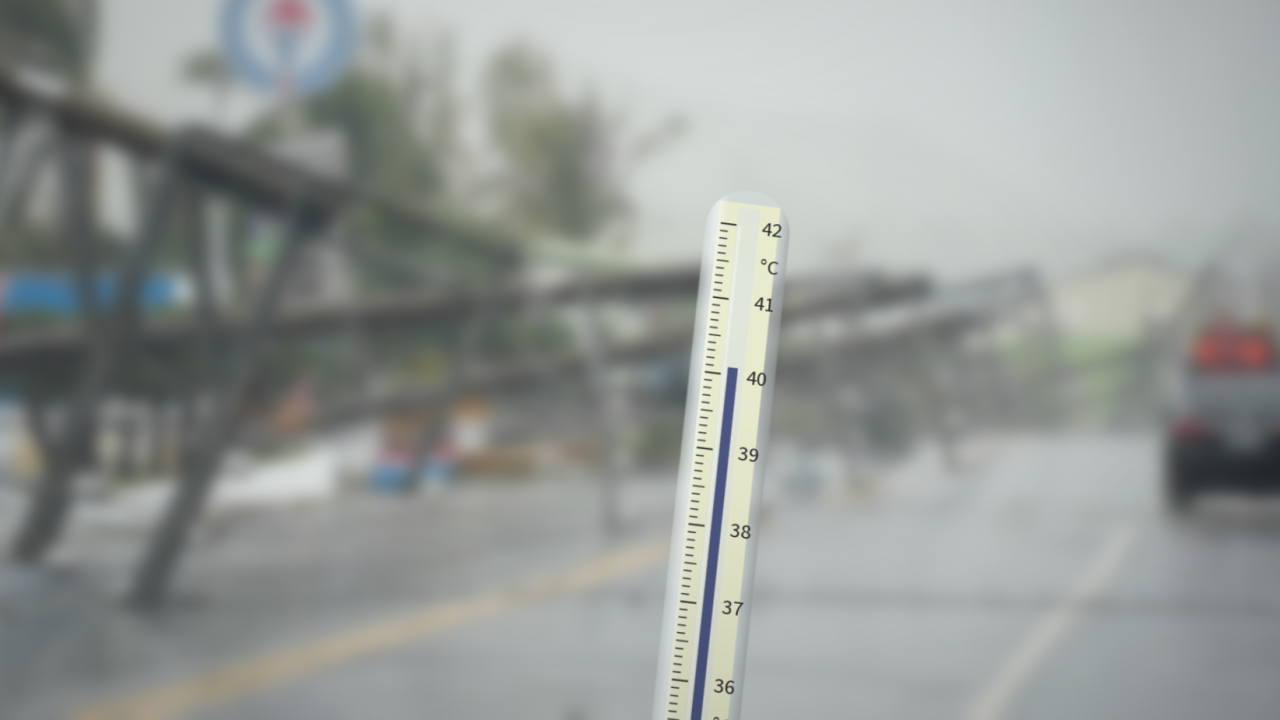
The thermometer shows 40.1,°C
